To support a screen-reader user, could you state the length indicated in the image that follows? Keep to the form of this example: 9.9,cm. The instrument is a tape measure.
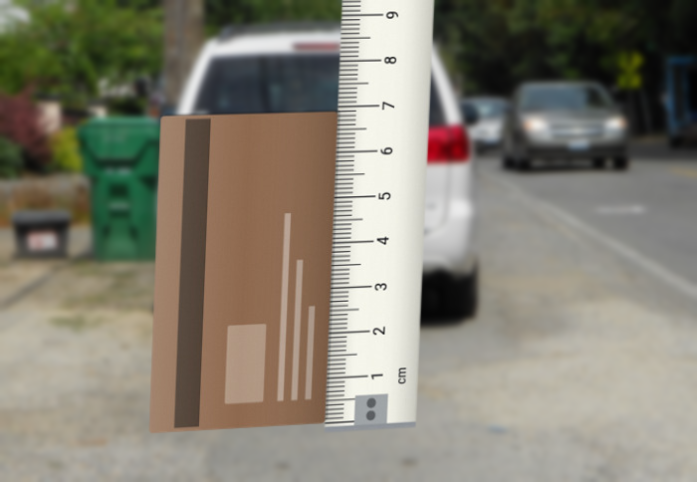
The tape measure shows 6.9,cm
